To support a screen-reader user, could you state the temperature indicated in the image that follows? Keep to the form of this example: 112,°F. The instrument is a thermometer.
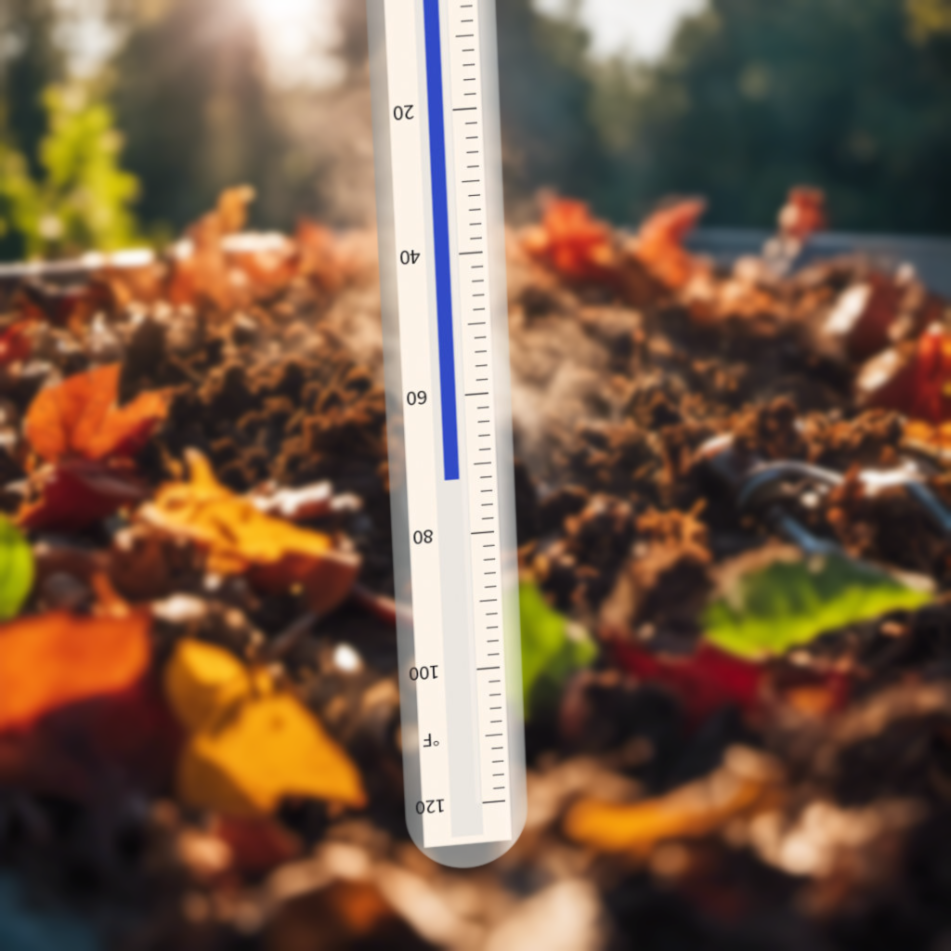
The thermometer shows 72,°F
